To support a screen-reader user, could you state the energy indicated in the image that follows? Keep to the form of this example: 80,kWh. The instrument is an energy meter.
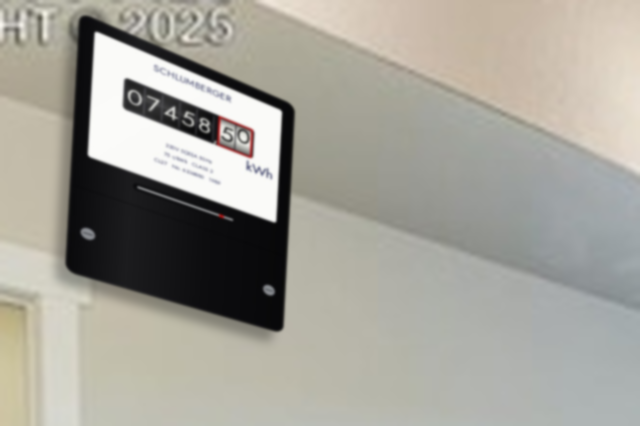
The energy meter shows 7458.50,kWh
